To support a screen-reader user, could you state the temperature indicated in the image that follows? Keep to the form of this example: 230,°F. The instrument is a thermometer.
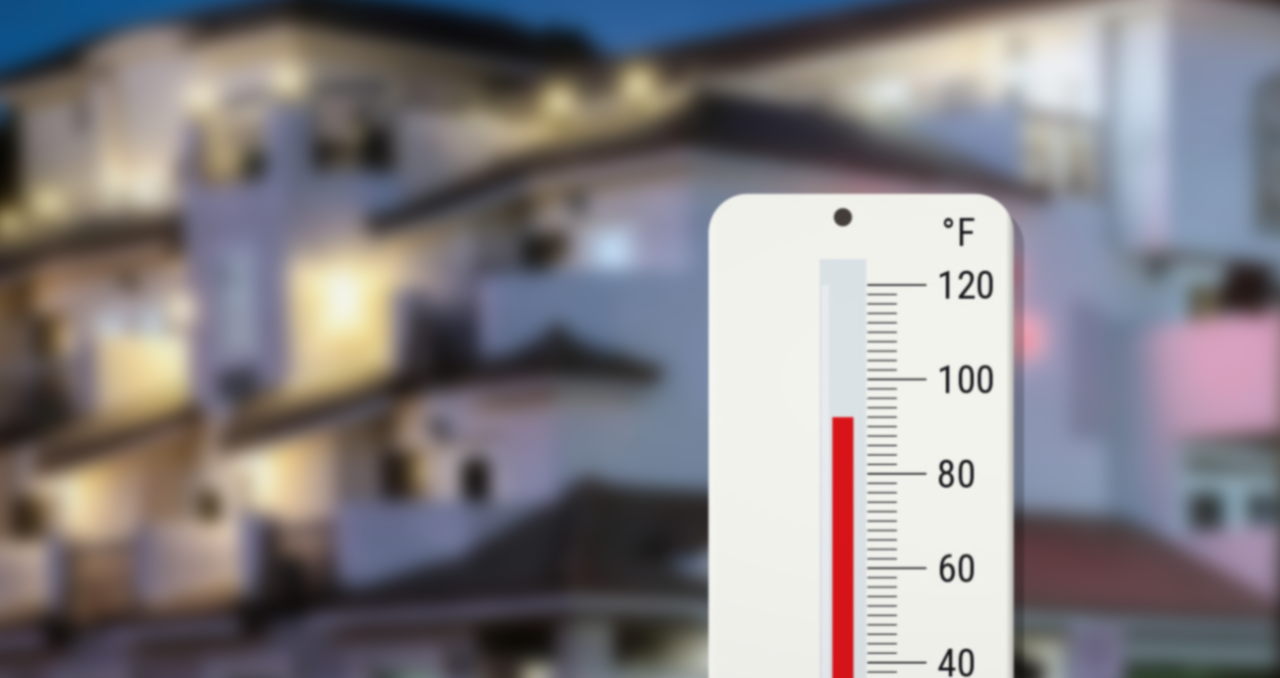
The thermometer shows 92,°F
